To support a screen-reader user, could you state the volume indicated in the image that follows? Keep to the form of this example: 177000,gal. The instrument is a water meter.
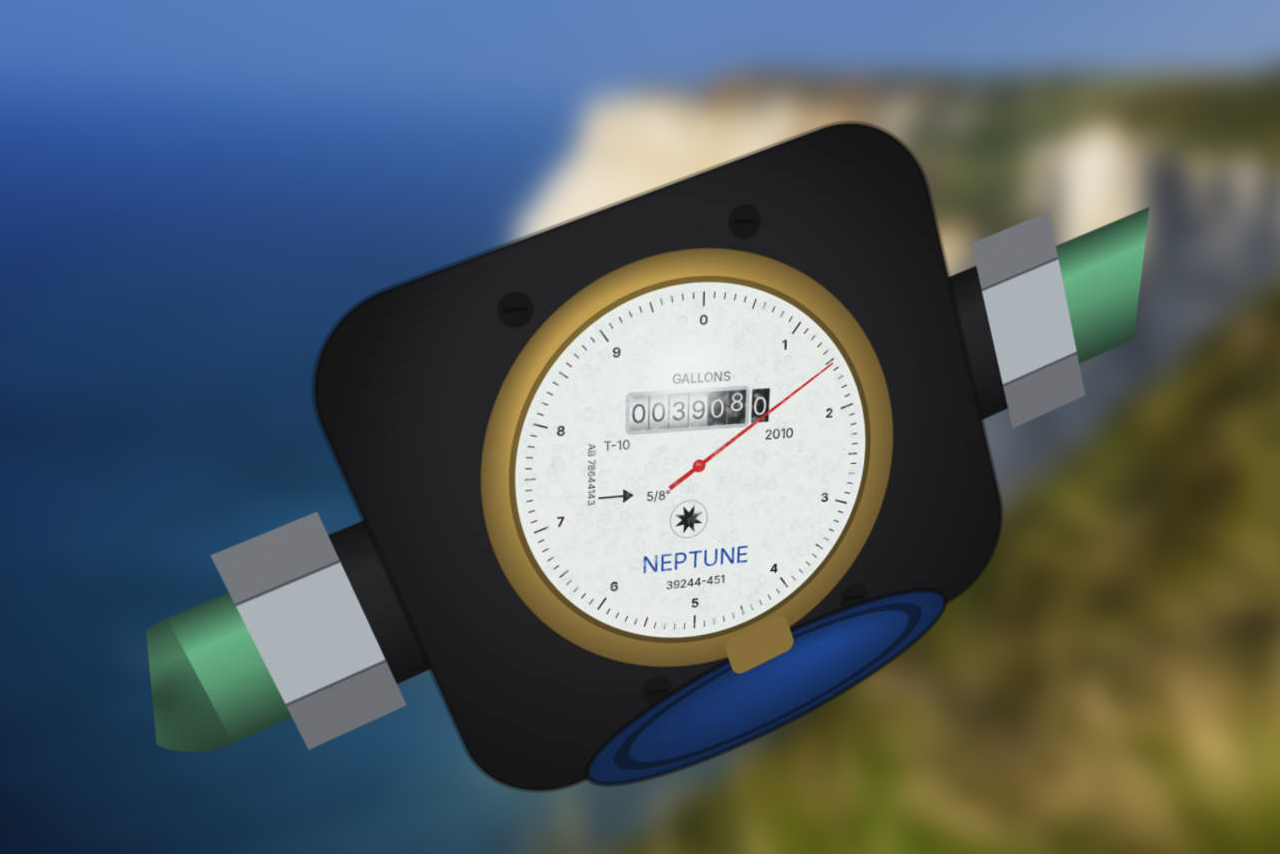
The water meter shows 39081.5,gal
